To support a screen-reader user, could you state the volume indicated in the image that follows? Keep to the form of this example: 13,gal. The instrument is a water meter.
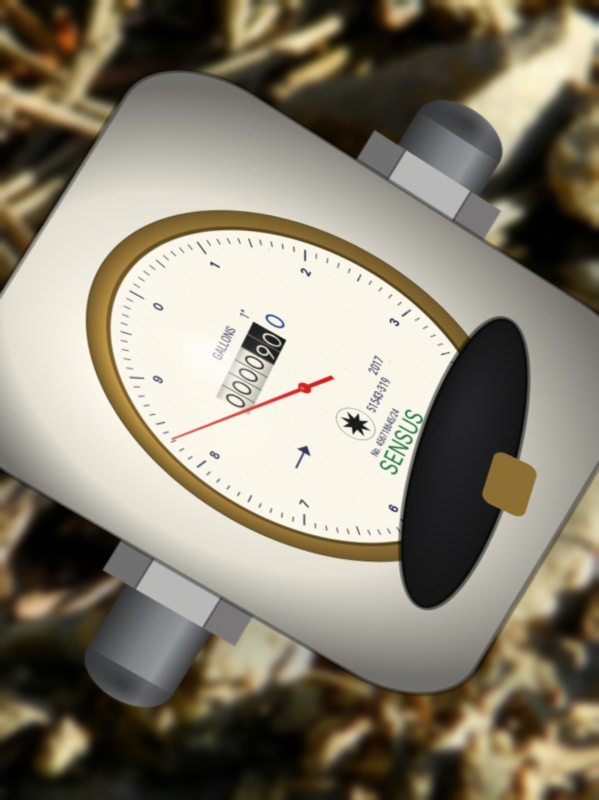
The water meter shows 898.3,gal
